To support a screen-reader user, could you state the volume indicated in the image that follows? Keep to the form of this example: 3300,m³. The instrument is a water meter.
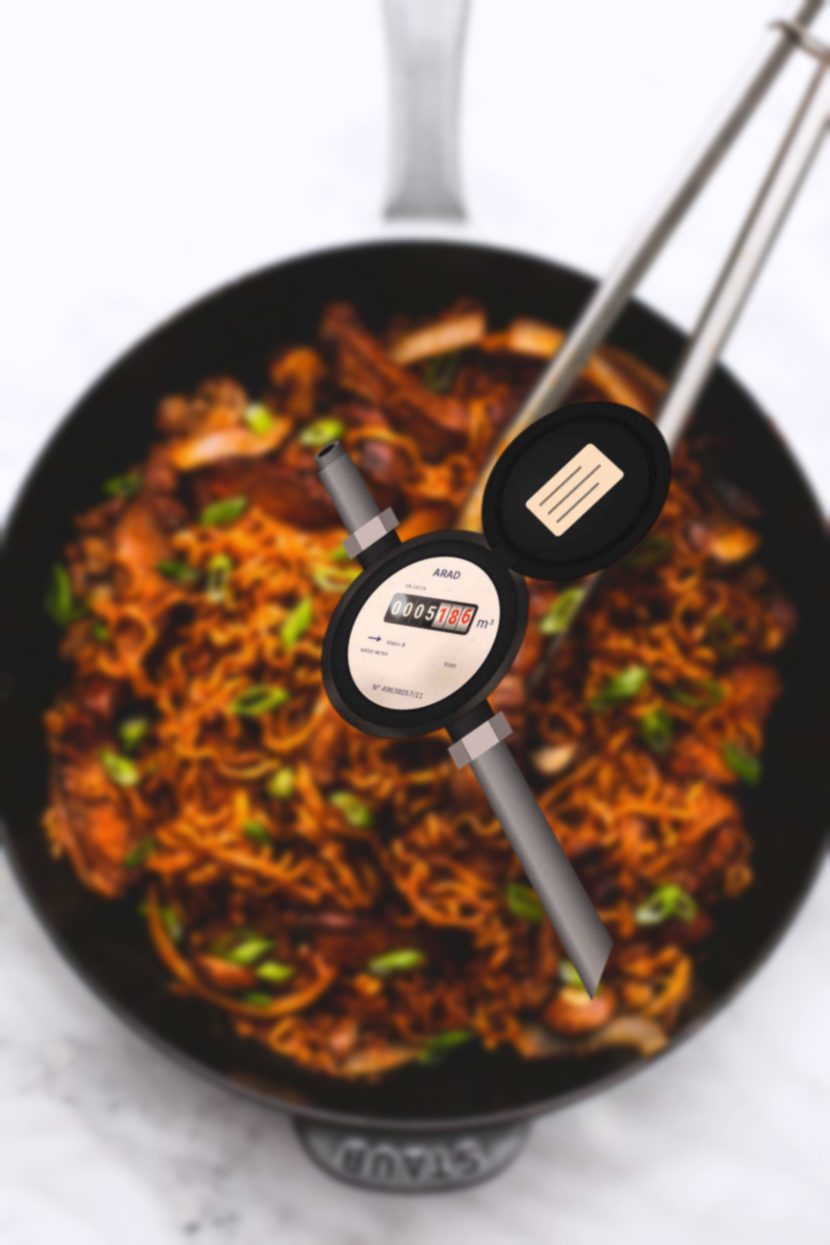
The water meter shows 5.186,m³
